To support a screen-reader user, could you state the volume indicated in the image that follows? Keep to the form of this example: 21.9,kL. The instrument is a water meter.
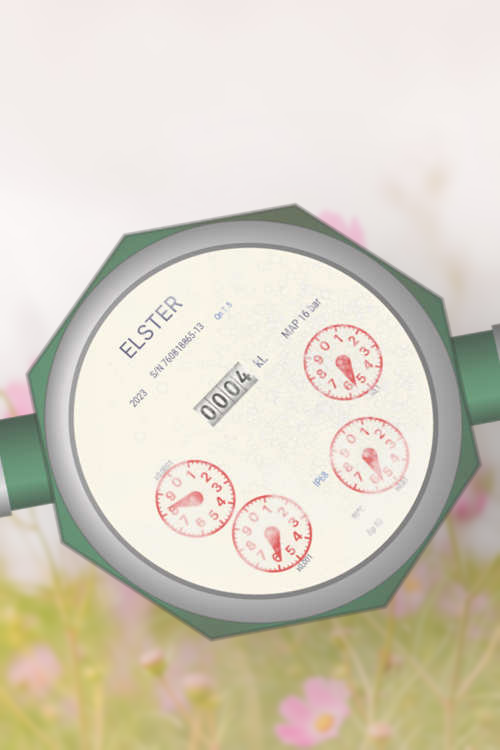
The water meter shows 4.5558,kL
